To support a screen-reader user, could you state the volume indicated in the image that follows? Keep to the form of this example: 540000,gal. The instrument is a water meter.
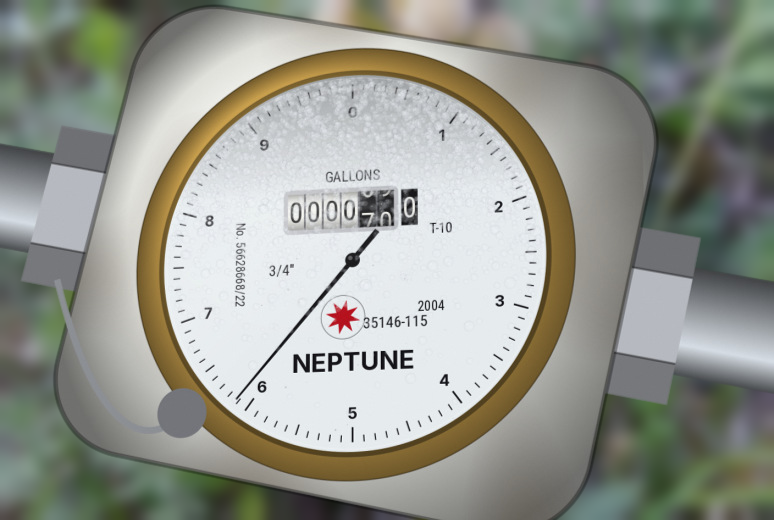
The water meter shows 696.1,gal
